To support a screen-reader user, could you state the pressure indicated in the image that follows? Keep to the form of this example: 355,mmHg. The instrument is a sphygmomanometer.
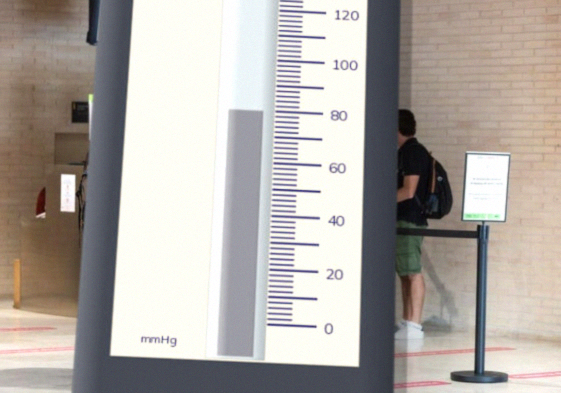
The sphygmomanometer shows 80,mmHg
